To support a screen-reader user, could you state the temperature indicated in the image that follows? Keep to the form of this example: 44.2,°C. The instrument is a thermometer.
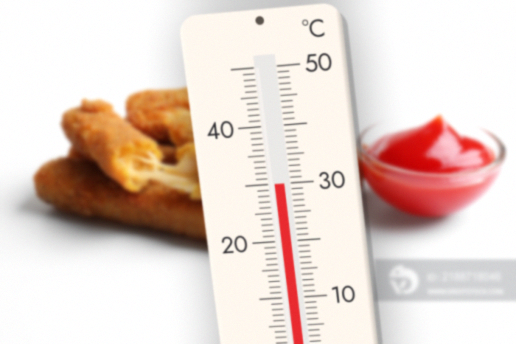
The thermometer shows 30,°C
